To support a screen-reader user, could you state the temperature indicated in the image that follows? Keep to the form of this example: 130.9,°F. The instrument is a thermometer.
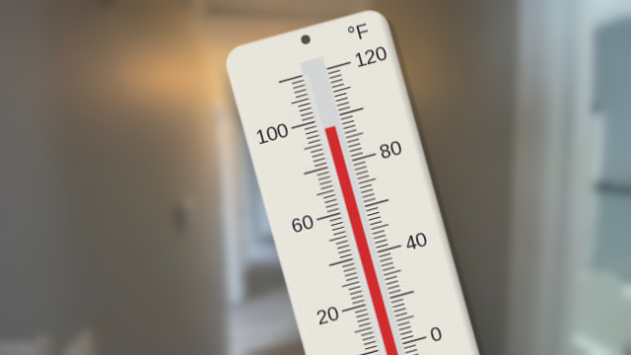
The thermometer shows 96,°F
